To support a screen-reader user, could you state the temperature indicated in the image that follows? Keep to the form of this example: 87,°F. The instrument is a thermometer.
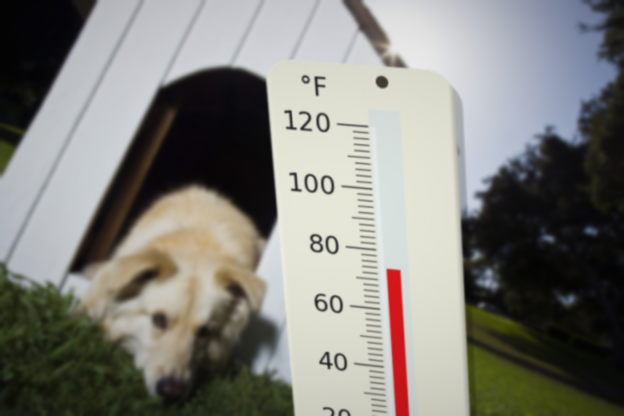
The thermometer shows 74,°F
